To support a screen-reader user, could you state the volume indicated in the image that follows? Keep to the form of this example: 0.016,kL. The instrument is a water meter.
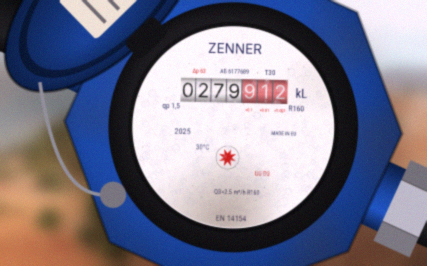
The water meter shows 279.912,kL
